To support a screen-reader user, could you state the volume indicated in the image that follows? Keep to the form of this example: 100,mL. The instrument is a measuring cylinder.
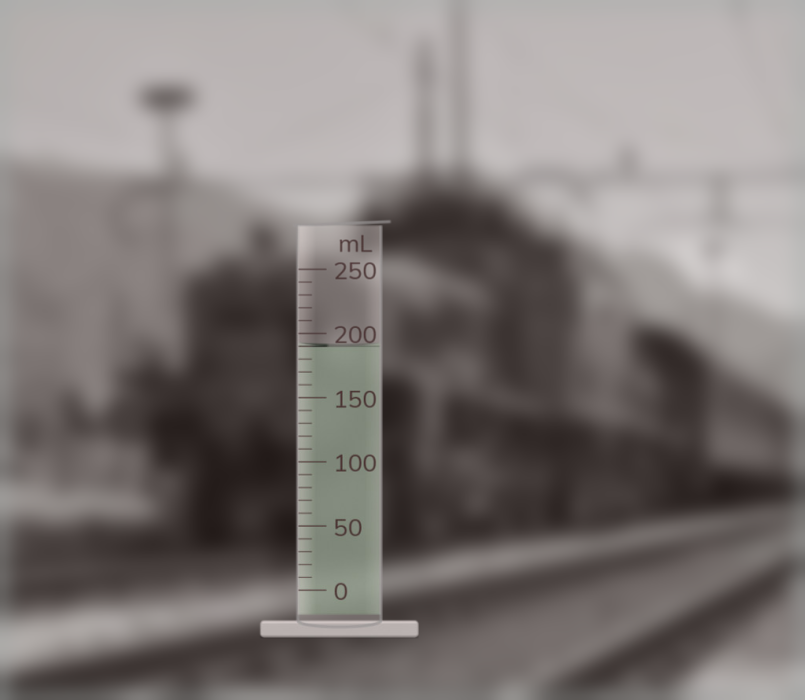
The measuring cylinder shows 190,mL
